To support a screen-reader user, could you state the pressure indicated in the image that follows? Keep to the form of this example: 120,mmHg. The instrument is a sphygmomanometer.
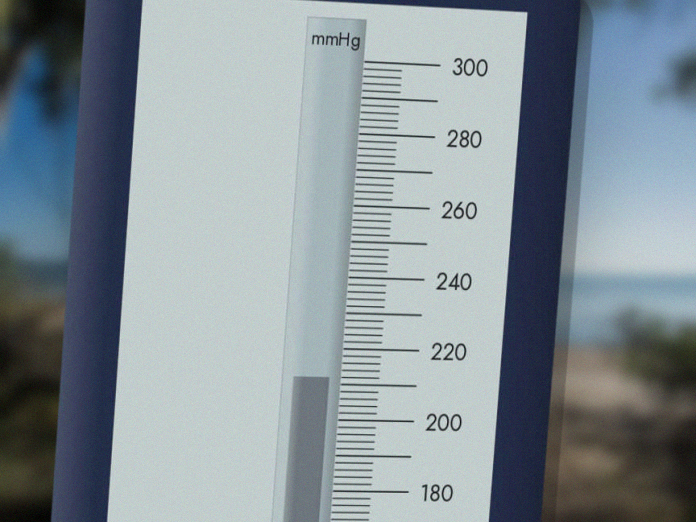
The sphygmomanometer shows 212,mmHg
